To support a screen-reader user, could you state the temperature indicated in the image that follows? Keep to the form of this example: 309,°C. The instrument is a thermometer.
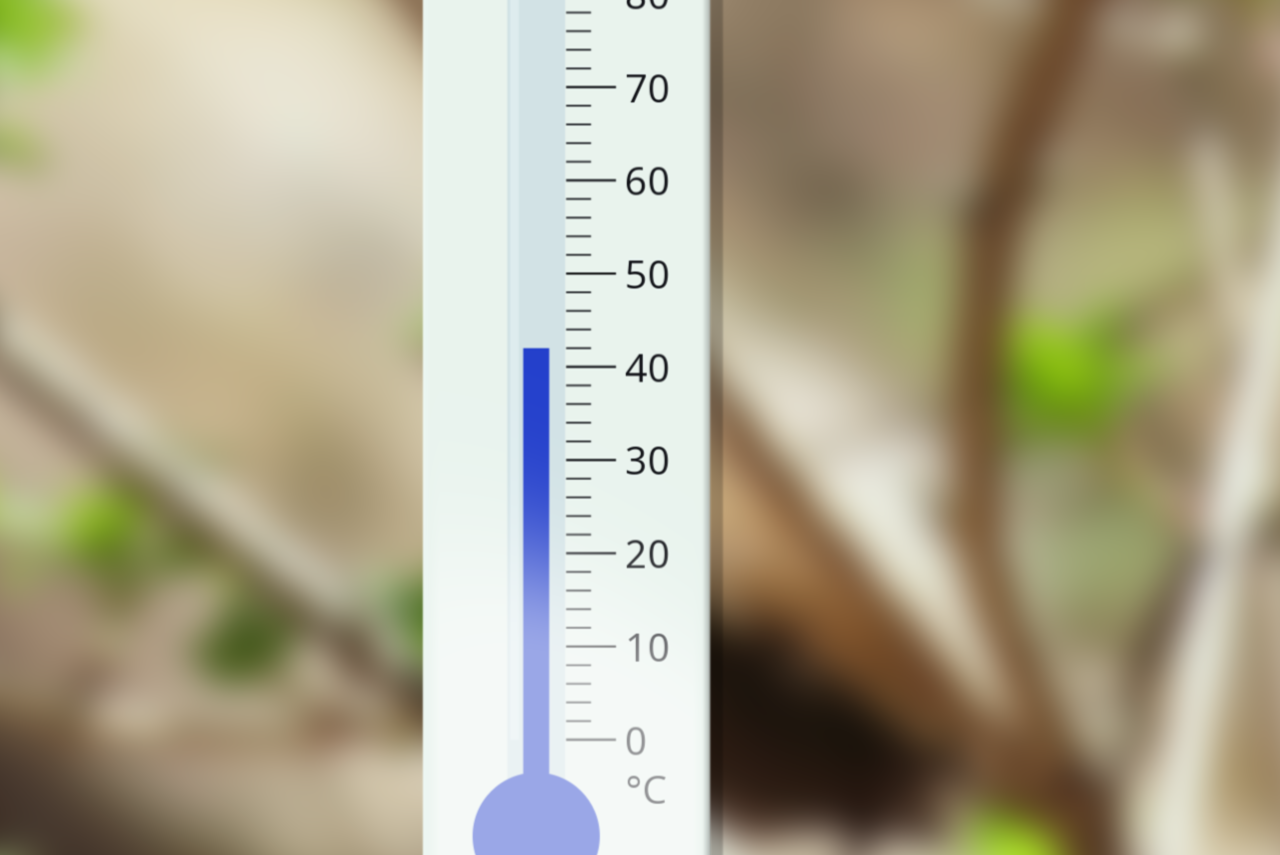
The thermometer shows 42,°C
